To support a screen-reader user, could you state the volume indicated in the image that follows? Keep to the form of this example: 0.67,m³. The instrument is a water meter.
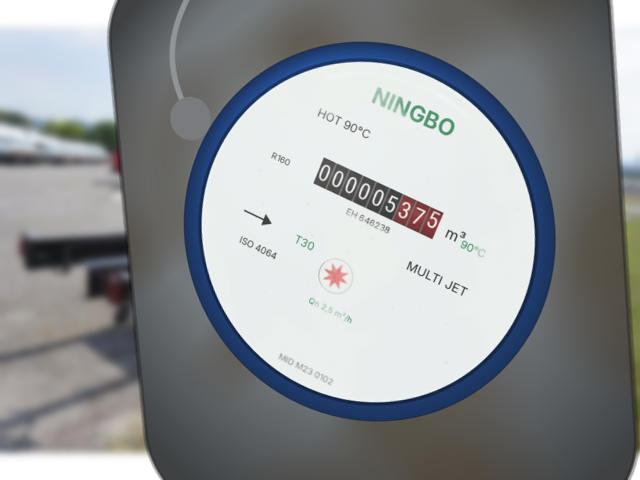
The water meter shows 5.375,m³
